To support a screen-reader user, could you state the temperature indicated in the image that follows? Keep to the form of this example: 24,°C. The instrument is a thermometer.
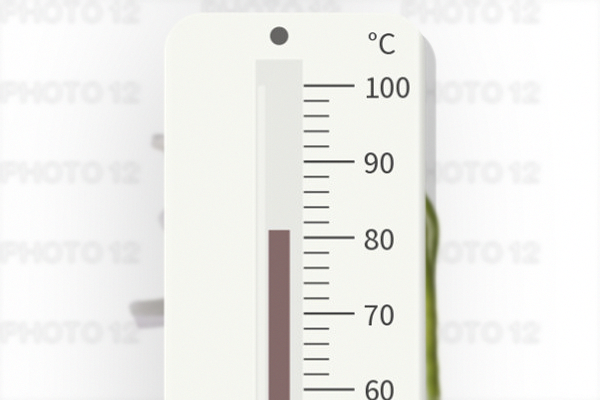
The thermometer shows 81,°C
